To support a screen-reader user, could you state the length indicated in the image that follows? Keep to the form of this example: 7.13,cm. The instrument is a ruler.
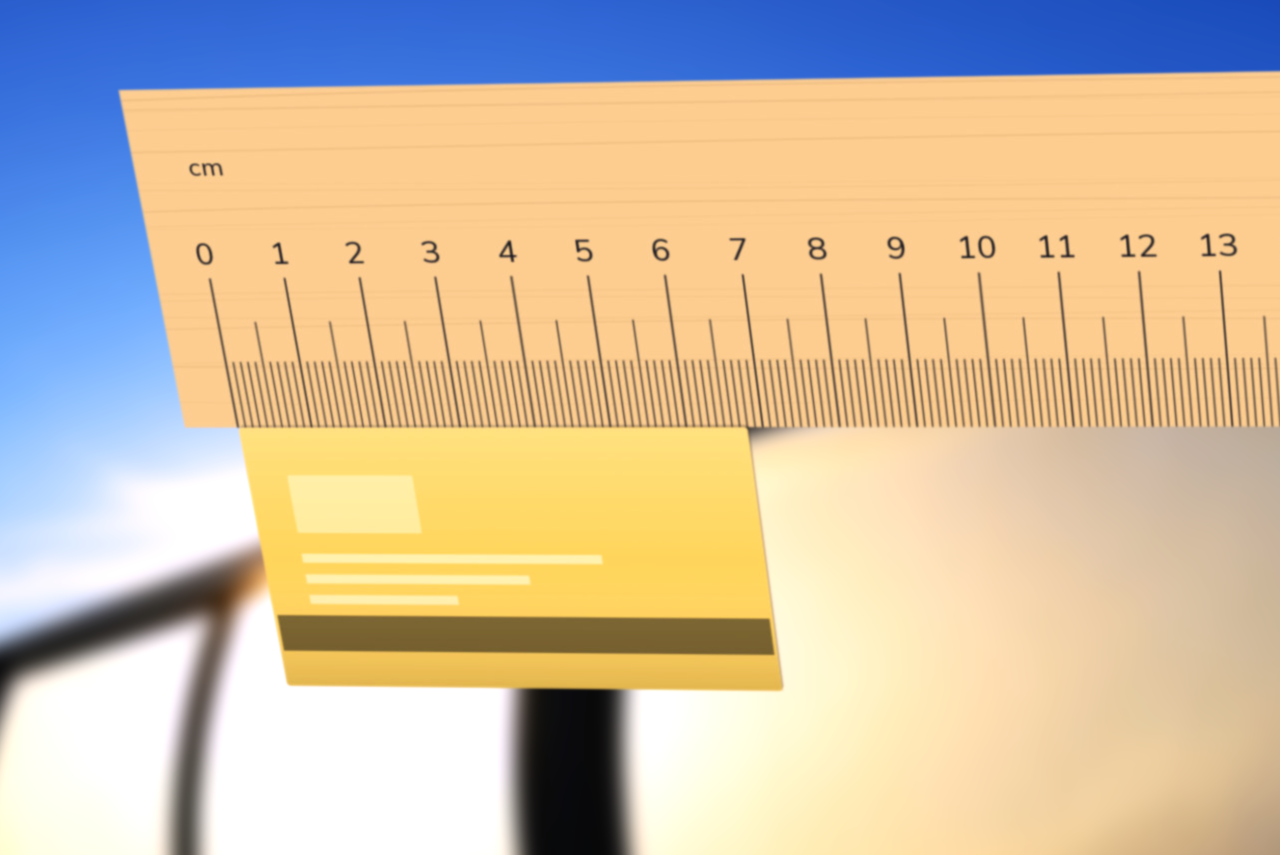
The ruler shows 6.8,cm
